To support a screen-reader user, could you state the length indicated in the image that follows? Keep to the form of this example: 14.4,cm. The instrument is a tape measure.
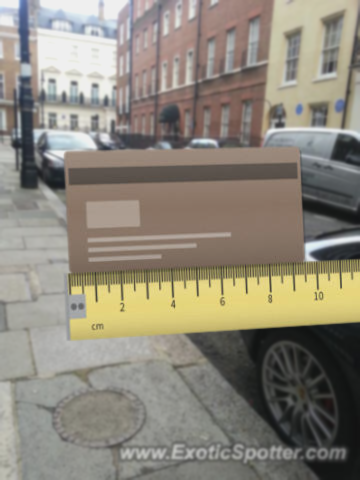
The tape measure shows 9.5,cm
